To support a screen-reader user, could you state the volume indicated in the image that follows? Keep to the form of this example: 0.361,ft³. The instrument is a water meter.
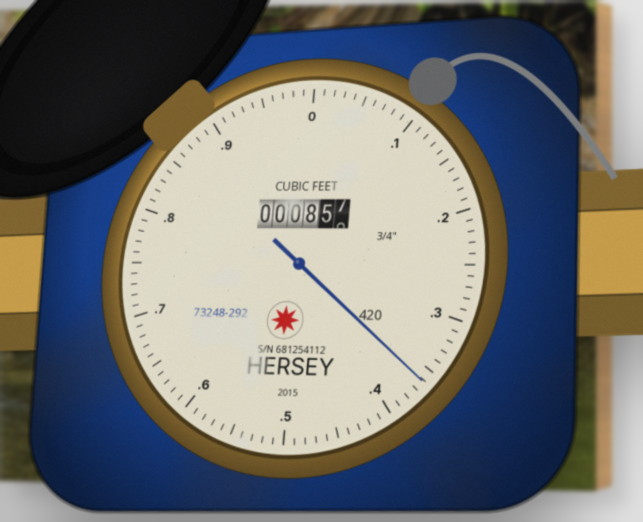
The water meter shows 857.36,ft³
